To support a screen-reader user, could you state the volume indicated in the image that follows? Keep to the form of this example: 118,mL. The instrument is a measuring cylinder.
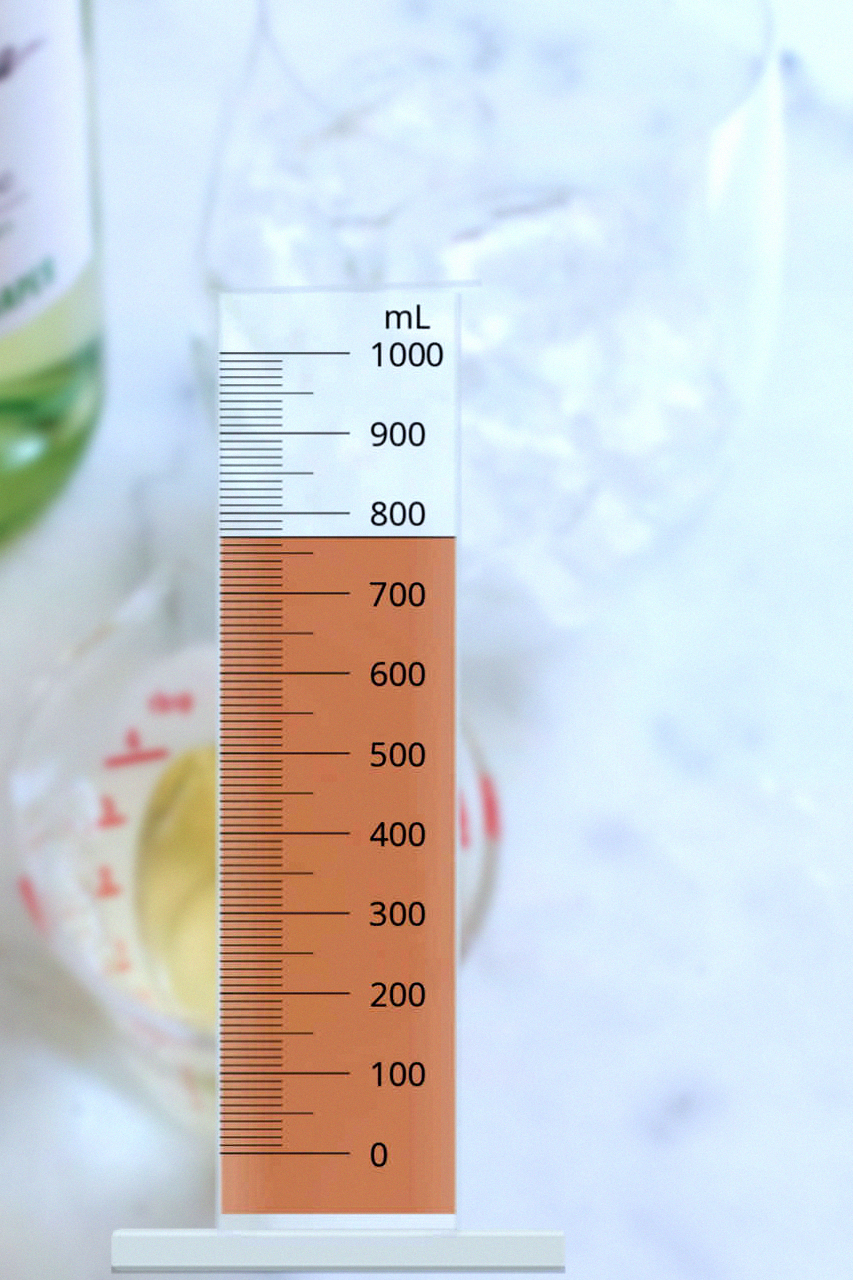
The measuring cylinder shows 770,mL
